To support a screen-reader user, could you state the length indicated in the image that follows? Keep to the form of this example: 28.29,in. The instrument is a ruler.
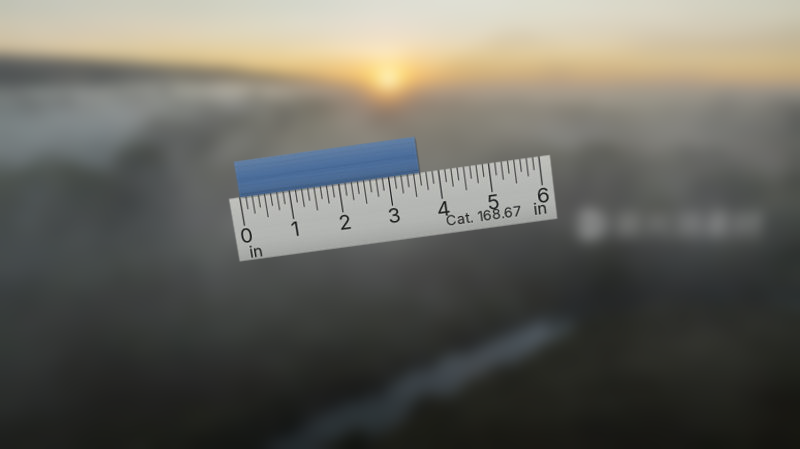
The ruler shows 3.625,in
